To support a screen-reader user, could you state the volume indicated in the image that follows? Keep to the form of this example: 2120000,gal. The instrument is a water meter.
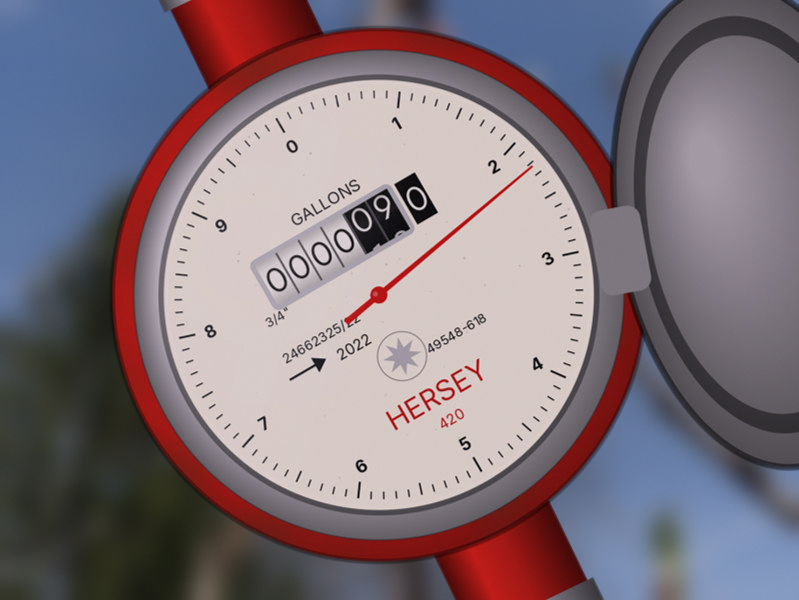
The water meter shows 92.2,gal
